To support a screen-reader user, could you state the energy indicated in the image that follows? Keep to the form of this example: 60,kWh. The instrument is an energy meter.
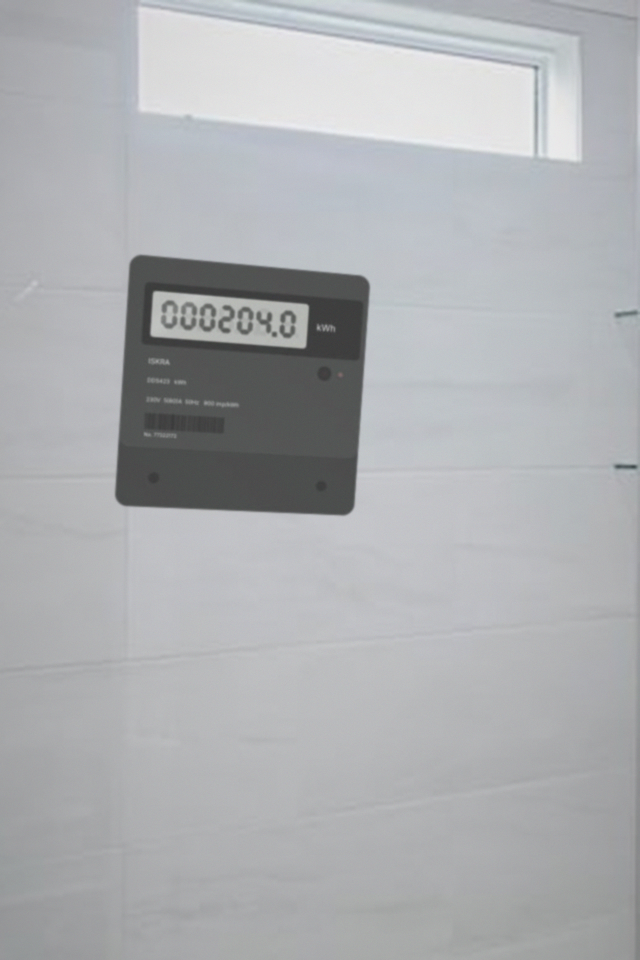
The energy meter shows 204.0,kWh
